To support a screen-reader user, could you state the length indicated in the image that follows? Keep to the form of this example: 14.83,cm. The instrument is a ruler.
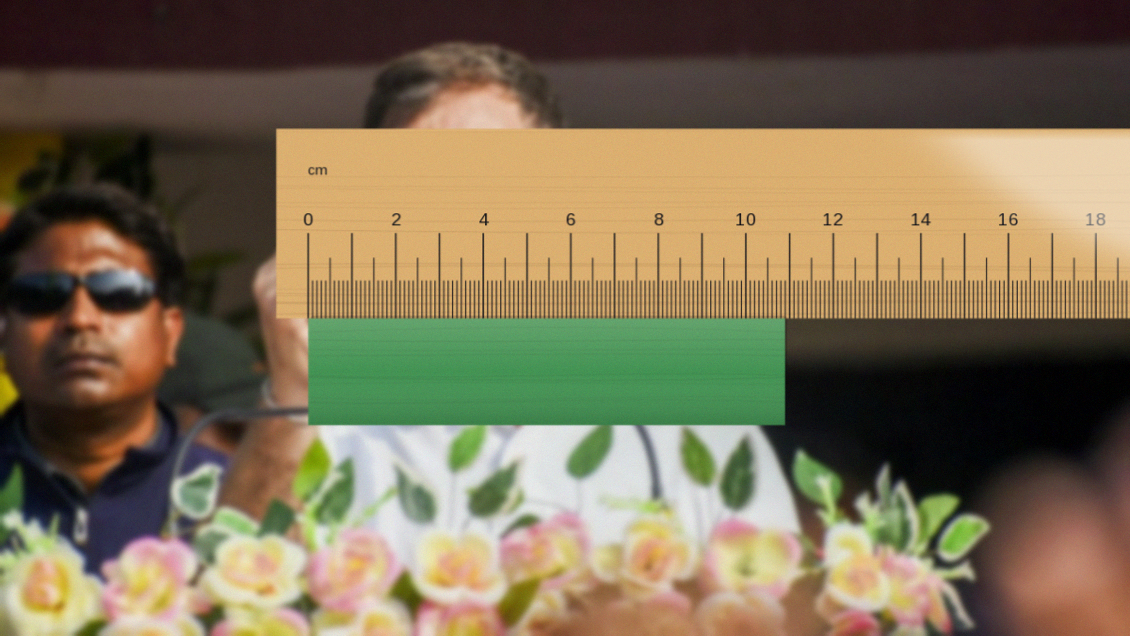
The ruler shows 10.9,cm
